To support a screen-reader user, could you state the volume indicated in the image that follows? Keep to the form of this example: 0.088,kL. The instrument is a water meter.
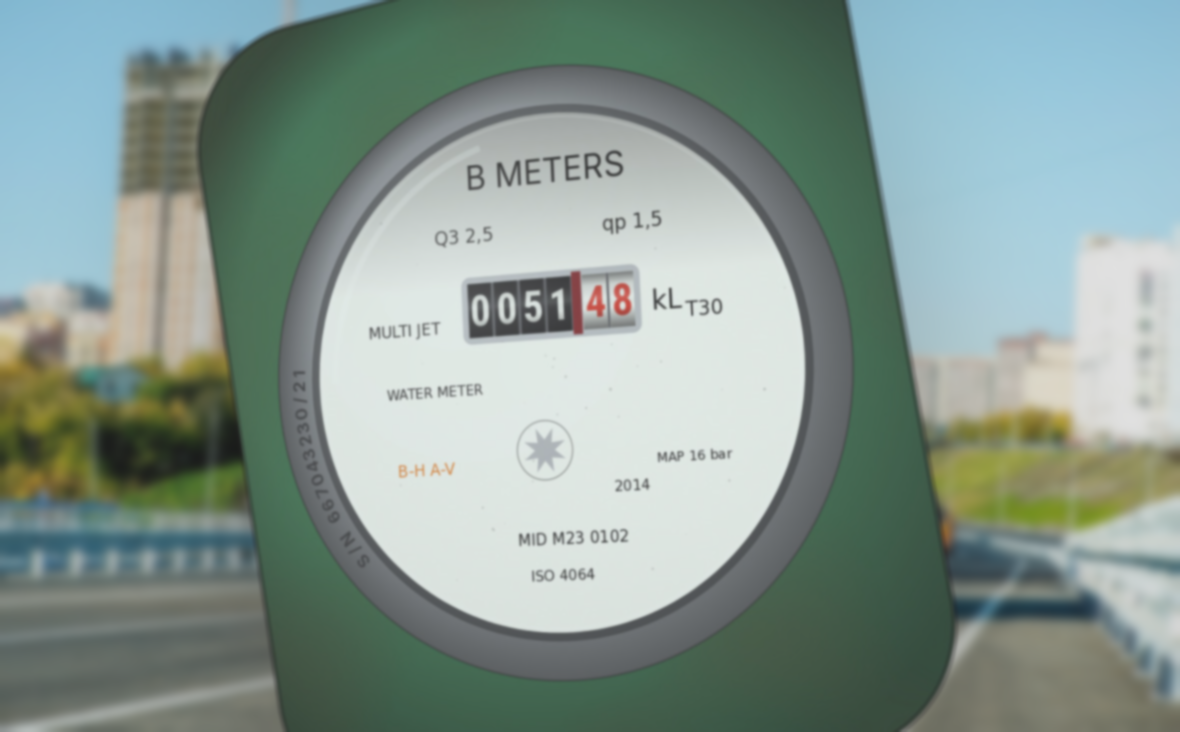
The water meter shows 51.48,kL
